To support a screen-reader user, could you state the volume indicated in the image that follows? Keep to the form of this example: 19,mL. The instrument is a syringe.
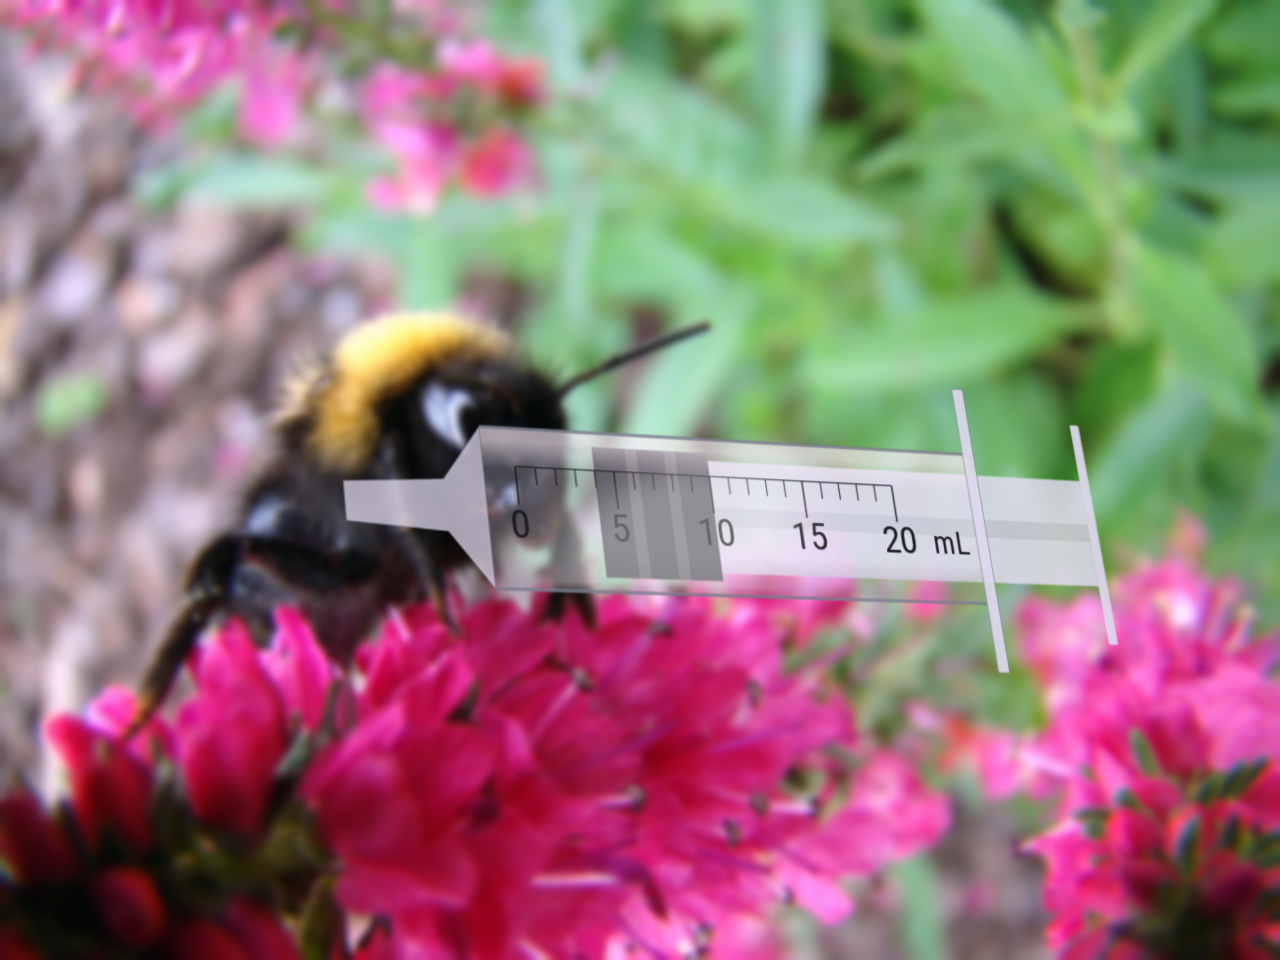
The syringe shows 4,mL
